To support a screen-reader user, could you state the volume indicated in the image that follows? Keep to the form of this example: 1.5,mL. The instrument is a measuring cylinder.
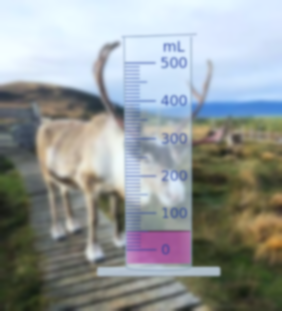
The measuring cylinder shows 50,mL
